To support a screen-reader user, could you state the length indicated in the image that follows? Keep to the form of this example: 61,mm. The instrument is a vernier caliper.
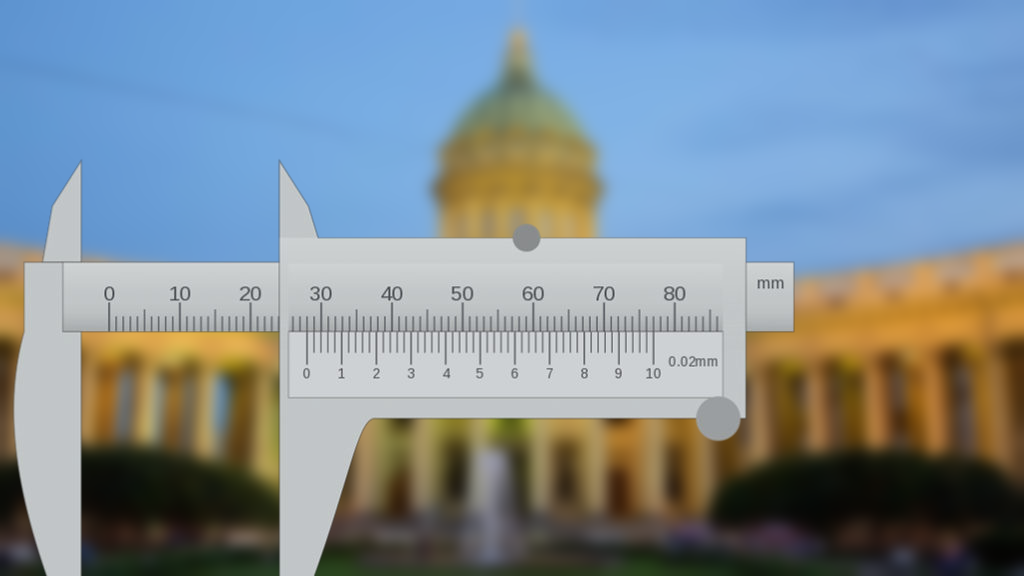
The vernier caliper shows 28.0,mm
